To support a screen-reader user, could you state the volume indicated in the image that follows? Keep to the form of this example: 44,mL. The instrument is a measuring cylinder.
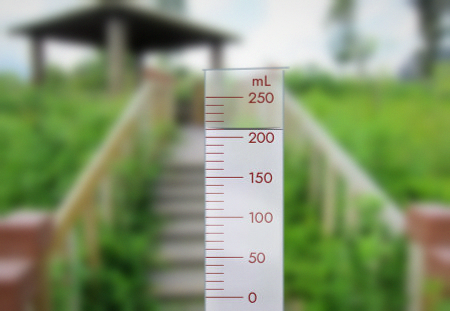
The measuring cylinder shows 210,mL
